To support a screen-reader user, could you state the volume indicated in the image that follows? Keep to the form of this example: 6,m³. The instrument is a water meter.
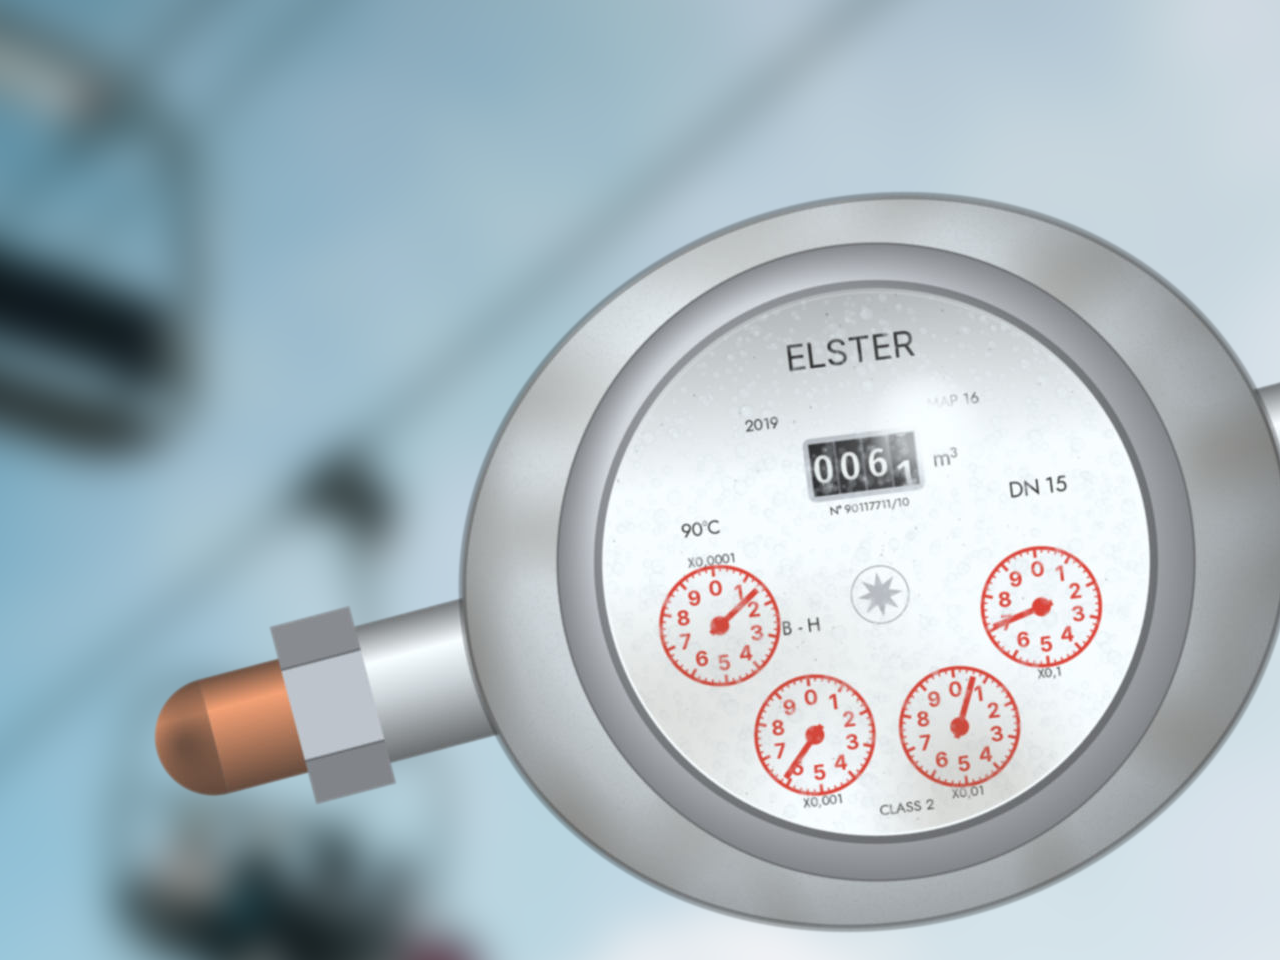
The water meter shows 60.7061,m³
